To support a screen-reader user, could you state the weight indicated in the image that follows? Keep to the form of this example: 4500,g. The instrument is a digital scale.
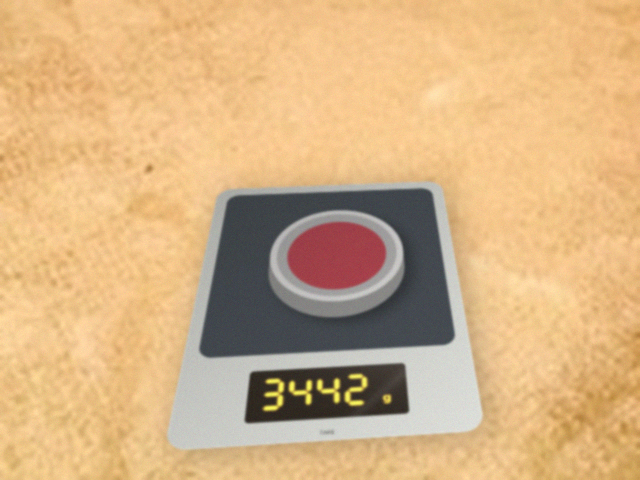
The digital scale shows 3442,g
